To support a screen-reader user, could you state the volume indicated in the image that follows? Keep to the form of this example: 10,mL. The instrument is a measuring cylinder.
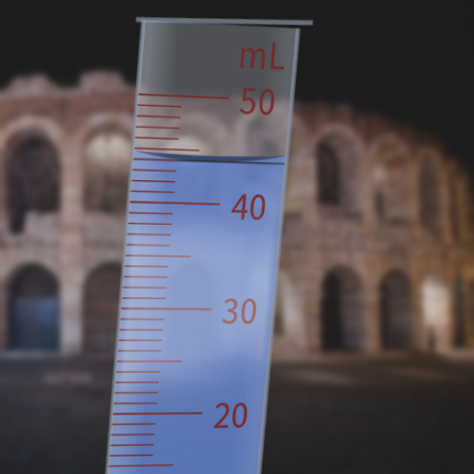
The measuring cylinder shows 44,mL
